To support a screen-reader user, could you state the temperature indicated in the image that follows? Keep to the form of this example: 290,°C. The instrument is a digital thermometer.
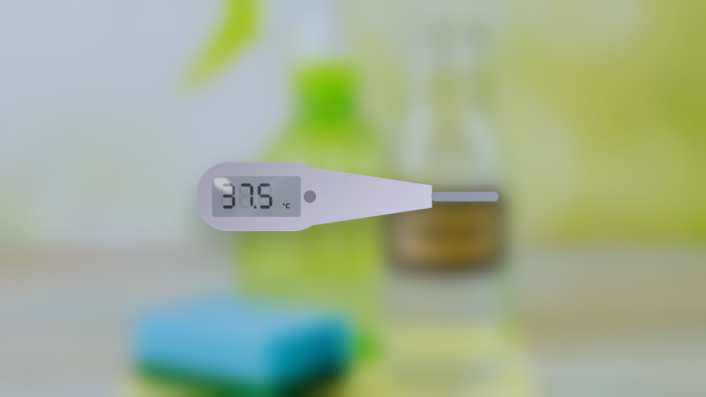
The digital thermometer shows 37.5,°C
